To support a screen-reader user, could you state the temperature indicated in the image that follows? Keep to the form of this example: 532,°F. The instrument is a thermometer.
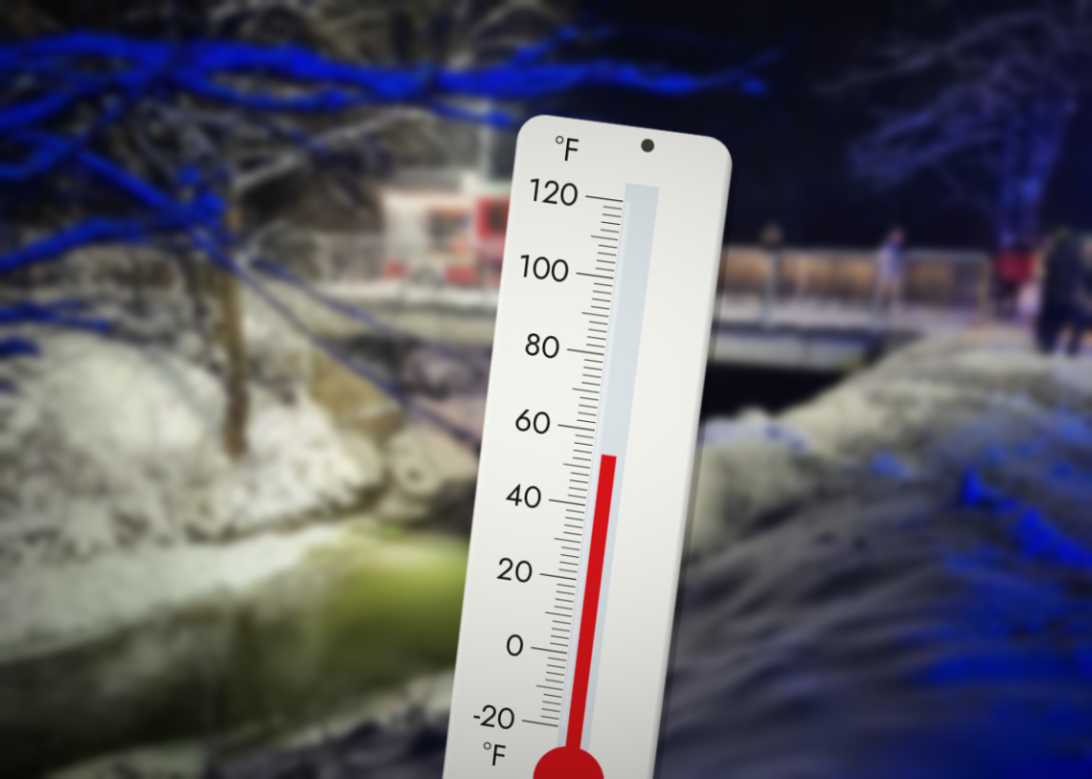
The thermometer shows 54,°F
